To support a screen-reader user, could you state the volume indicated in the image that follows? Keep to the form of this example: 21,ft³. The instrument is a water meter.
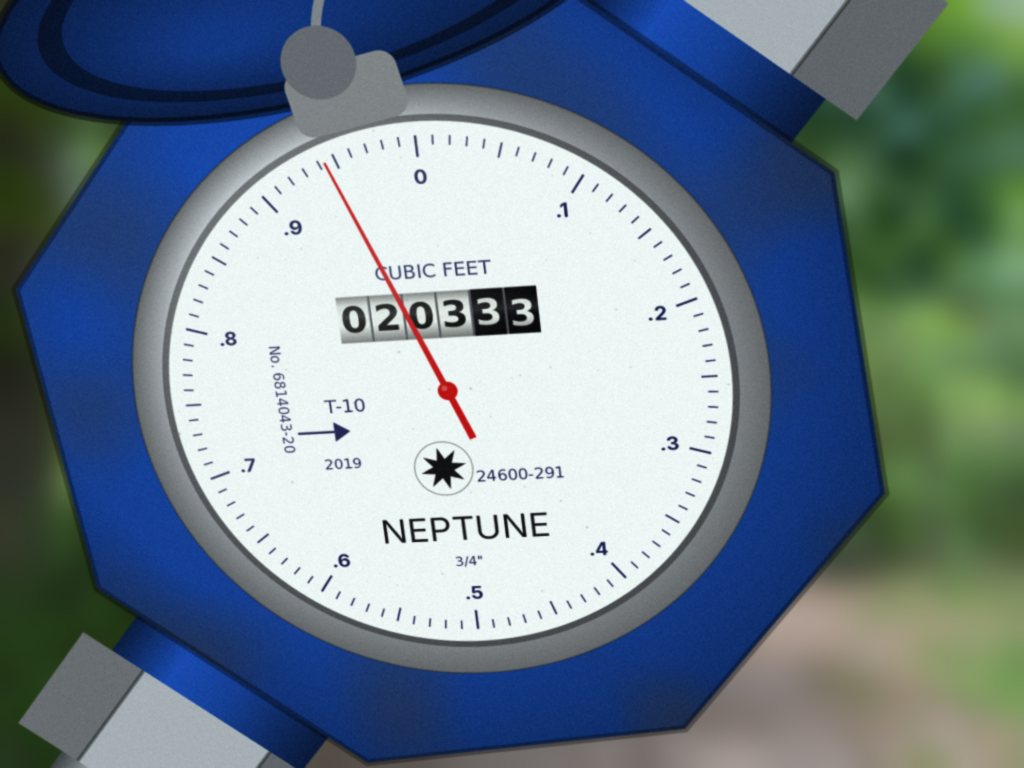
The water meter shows 20332.94,ft³
